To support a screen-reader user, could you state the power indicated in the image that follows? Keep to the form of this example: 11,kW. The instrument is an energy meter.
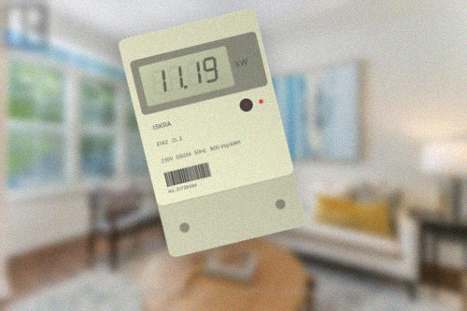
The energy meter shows 11.19,kW
